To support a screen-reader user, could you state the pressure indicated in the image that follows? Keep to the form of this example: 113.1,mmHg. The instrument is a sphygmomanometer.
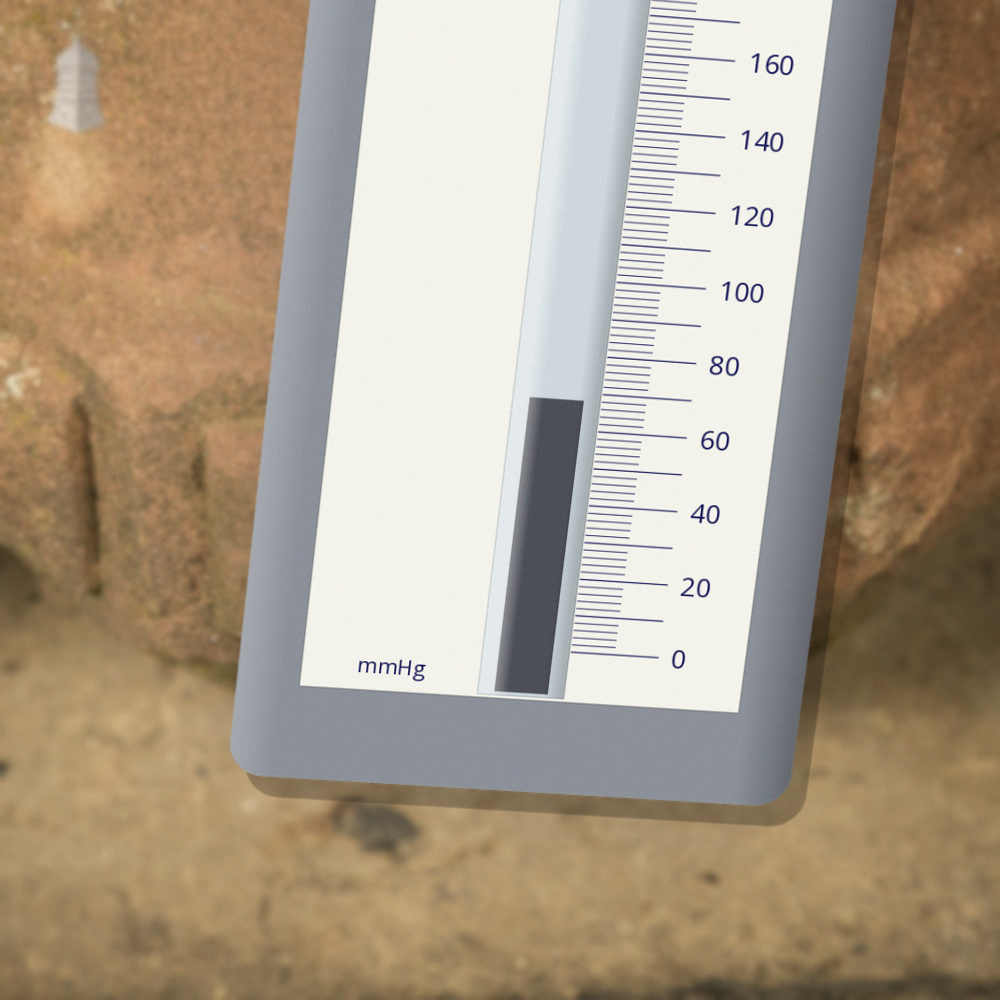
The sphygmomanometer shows 68,mmHg
